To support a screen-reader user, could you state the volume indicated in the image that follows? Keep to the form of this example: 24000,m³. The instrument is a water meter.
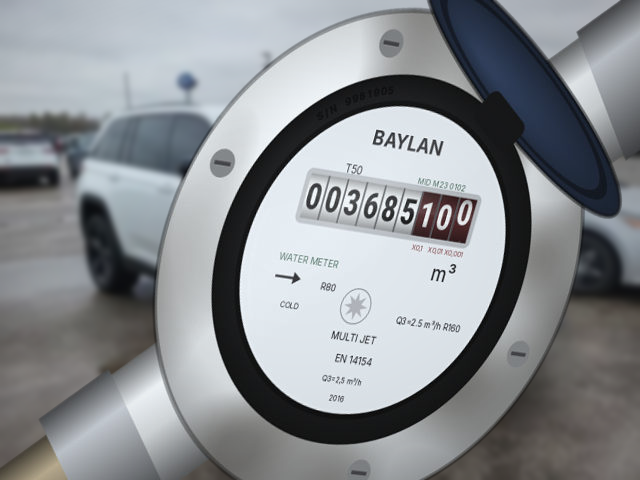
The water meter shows 3685.100,m³
